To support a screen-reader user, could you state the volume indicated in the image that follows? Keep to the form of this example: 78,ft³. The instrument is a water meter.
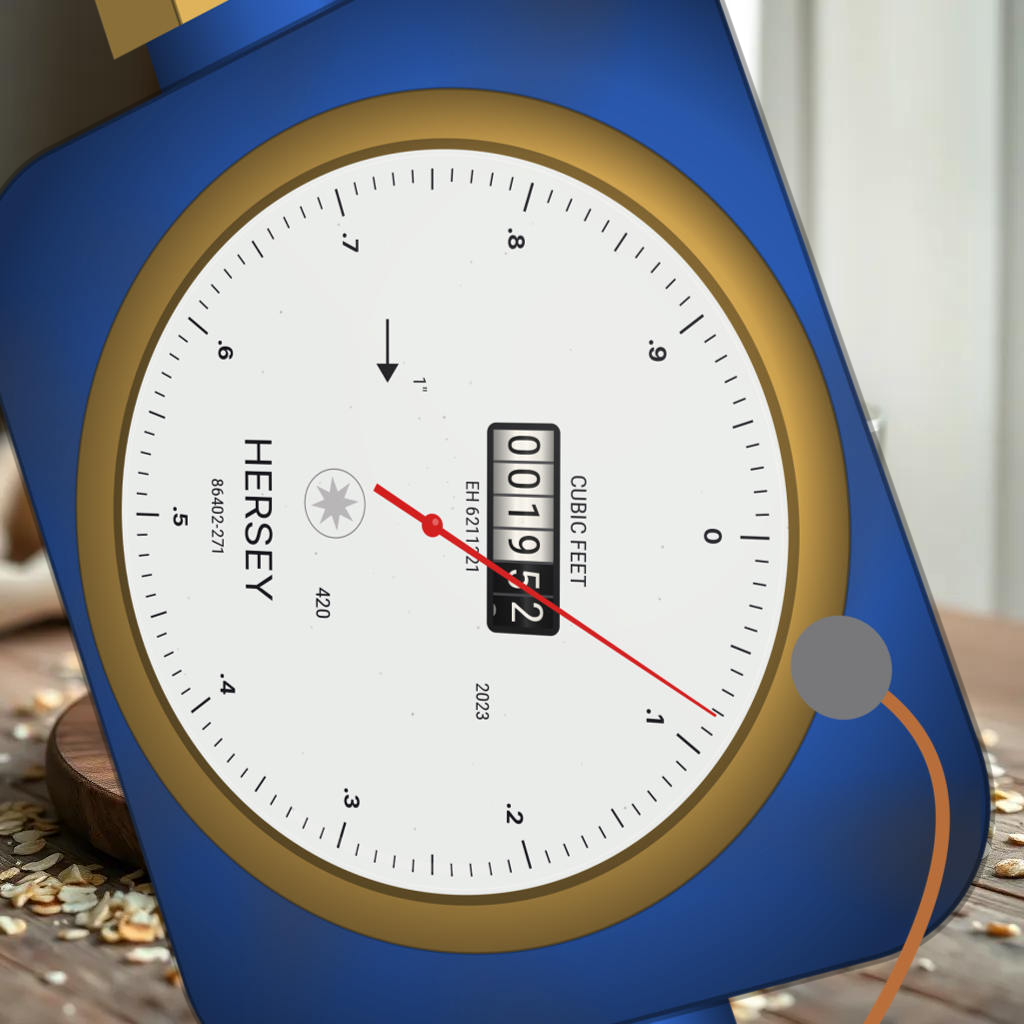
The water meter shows 1952.08,ft³
